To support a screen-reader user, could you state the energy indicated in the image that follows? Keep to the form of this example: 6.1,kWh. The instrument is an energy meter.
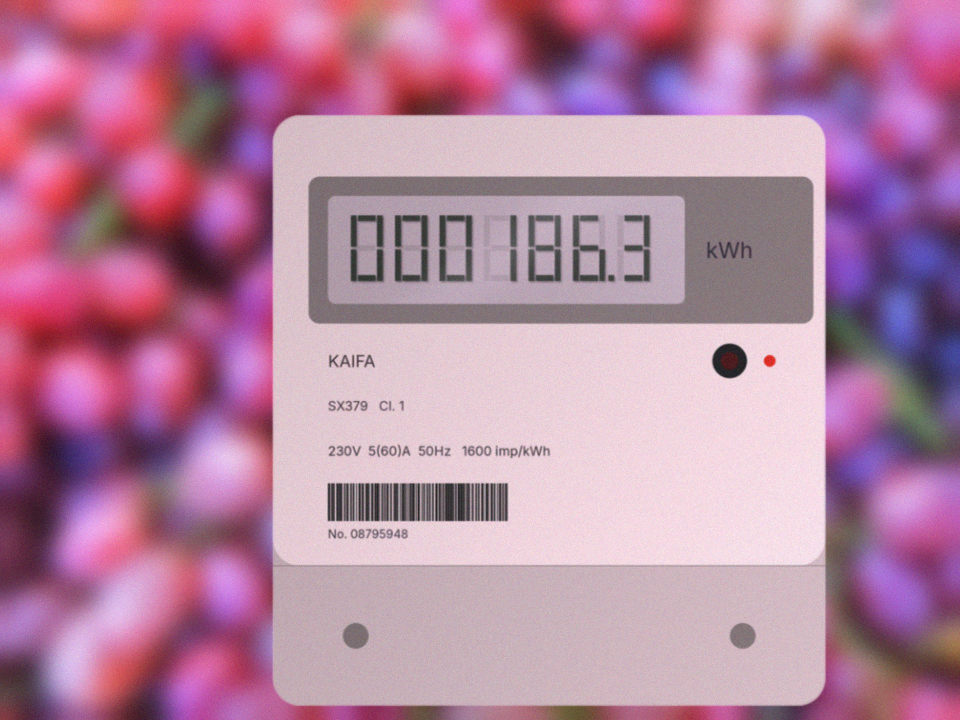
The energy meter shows 186.3,kWh
